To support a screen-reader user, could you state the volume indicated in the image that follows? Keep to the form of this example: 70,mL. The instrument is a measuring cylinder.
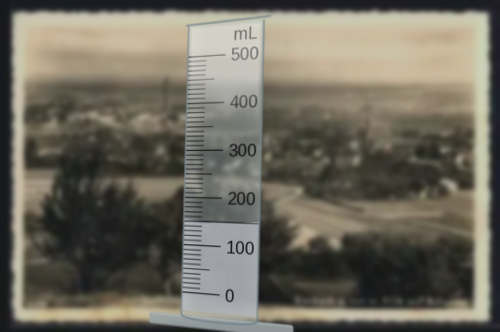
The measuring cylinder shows 150,mL
